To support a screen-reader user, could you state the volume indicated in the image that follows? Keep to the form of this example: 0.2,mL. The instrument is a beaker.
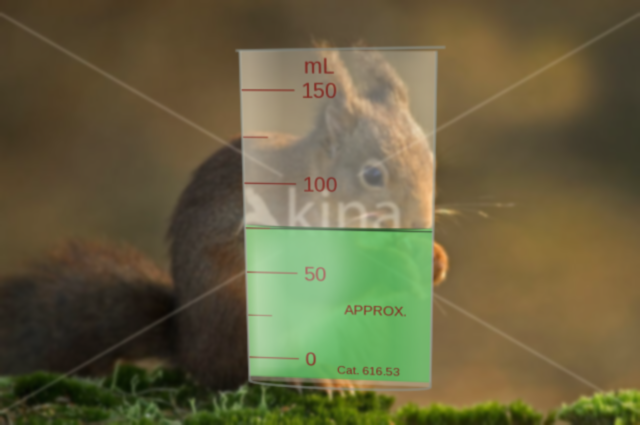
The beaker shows 75,mL
